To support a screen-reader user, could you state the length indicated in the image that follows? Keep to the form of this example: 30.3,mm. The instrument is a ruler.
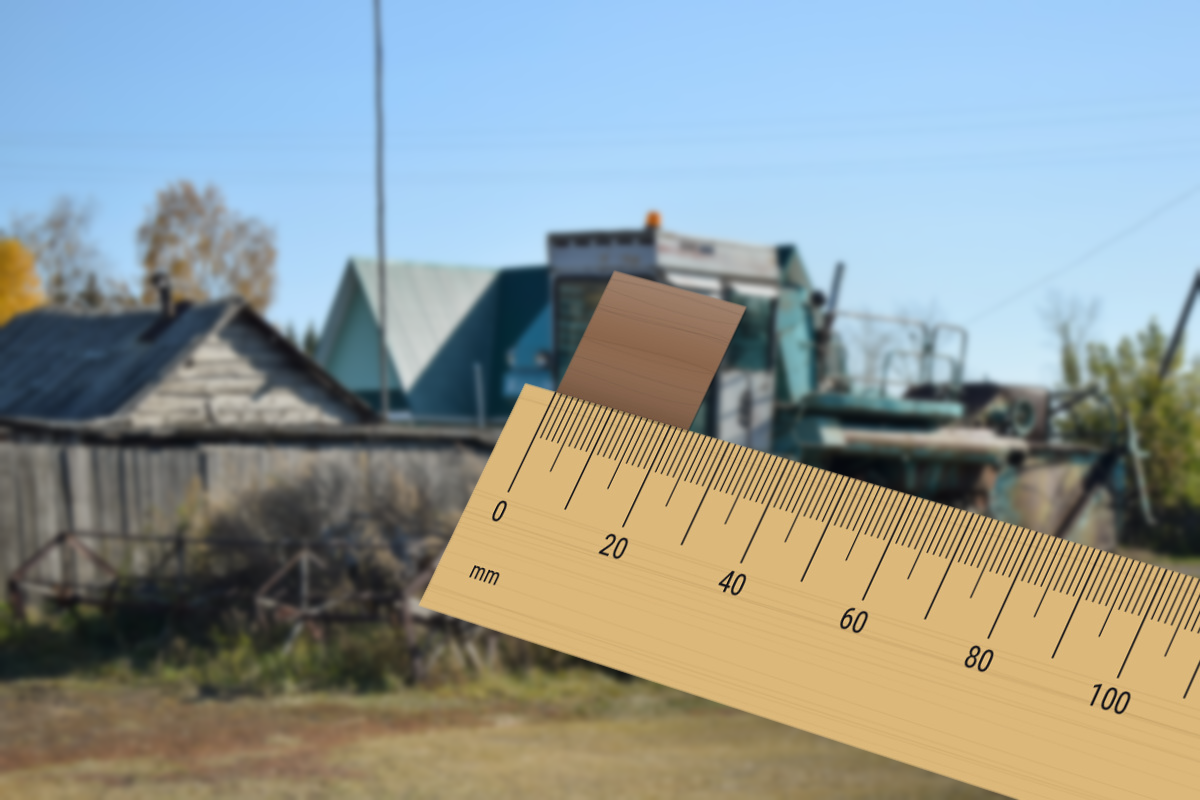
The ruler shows 23,mm
